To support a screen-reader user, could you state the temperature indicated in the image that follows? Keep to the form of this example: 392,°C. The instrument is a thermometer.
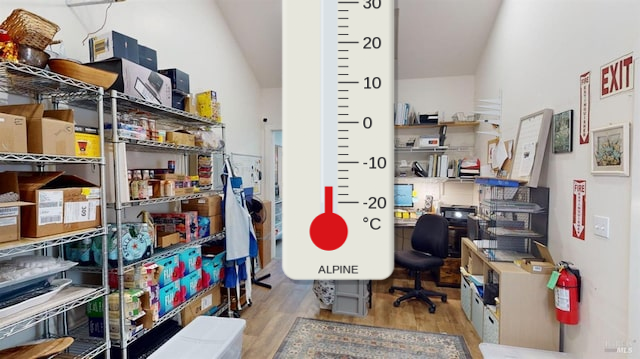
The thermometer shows -16,°C
